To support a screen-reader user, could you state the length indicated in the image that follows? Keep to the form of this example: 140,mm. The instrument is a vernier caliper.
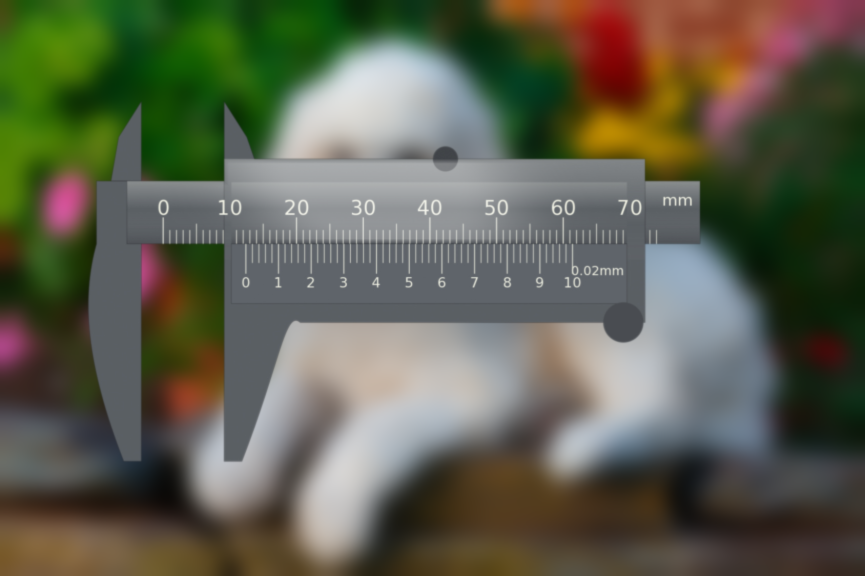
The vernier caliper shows 12.4,mm
